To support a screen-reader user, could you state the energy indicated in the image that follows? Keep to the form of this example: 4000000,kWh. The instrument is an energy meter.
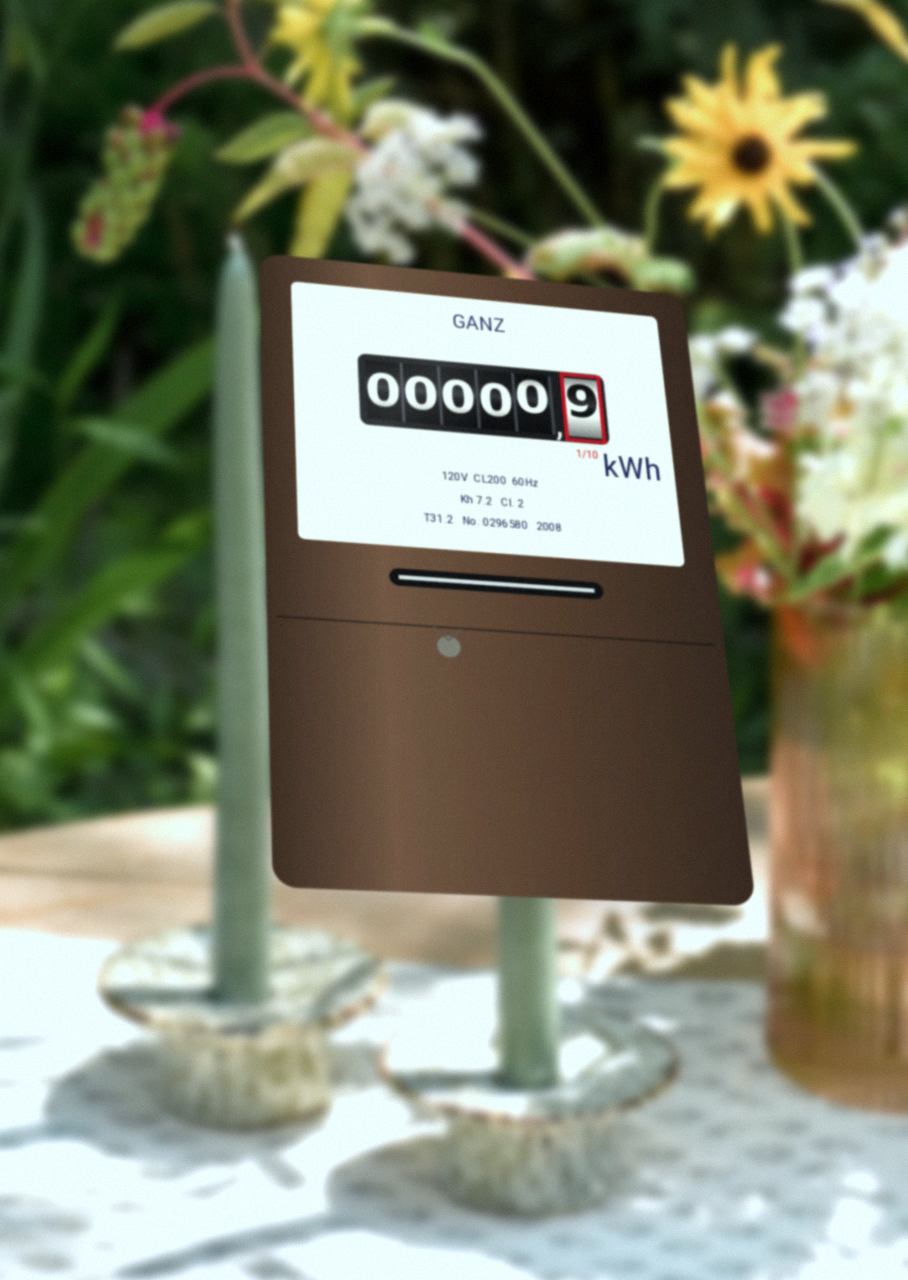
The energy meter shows 0.9,kWh
